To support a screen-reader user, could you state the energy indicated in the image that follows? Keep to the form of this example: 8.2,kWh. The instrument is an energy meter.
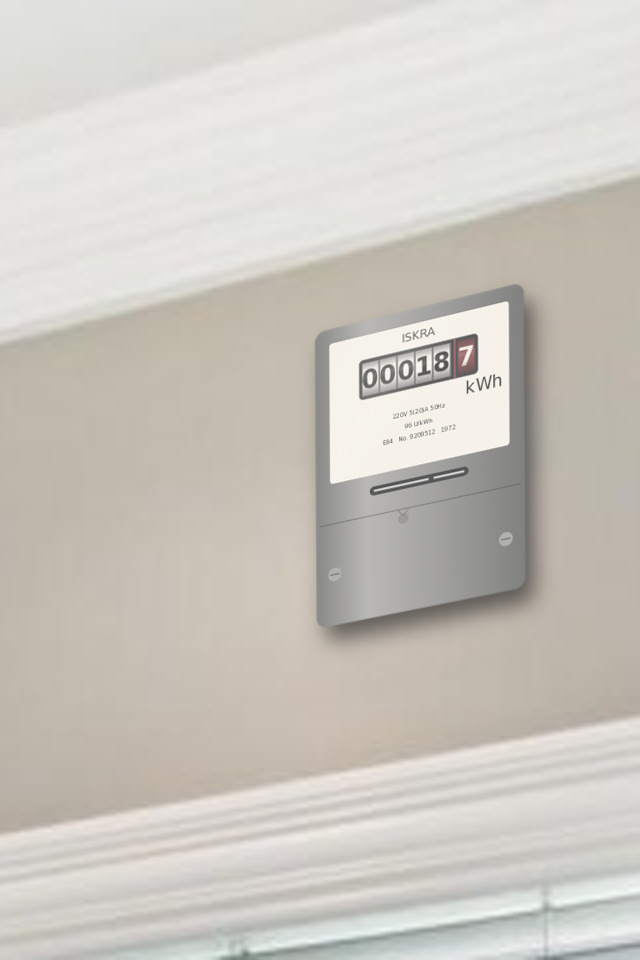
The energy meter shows 18.7,kWh
